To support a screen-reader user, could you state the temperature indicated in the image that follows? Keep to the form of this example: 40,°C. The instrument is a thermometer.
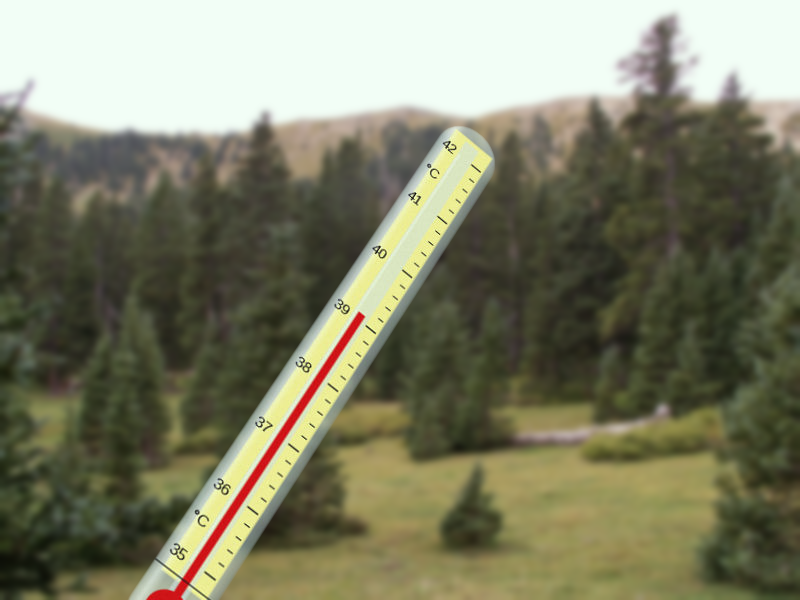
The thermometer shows 39.1,°C
